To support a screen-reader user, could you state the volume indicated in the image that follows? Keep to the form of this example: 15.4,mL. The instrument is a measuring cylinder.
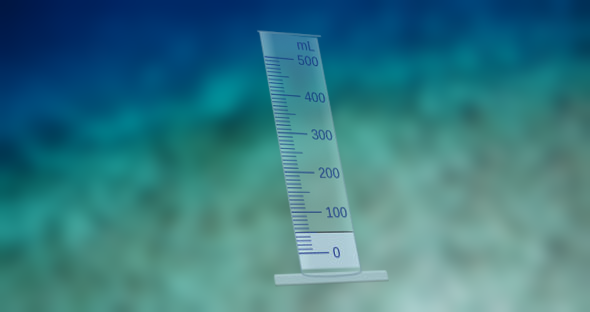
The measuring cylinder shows 50,mL
